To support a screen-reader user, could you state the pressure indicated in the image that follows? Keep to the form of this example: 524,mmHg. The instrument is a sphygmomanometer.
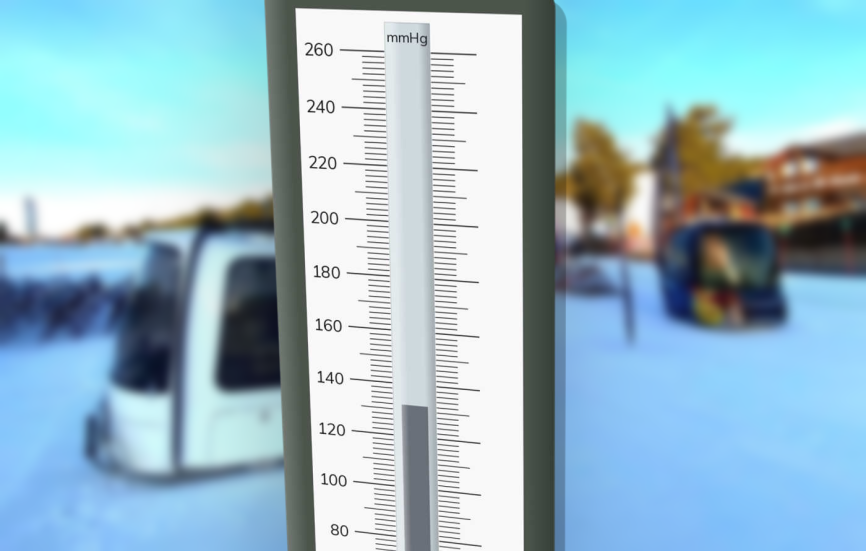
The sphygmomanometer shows 132,mmHg
